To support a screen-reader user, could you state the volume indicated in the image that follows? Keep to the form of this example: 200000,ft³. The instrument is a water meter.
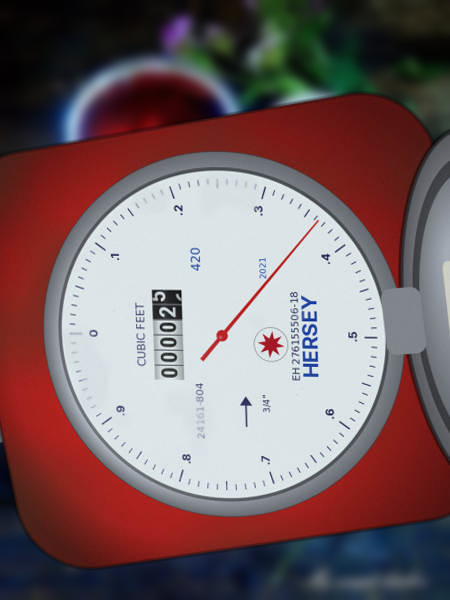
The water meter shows 25.36,ft³
